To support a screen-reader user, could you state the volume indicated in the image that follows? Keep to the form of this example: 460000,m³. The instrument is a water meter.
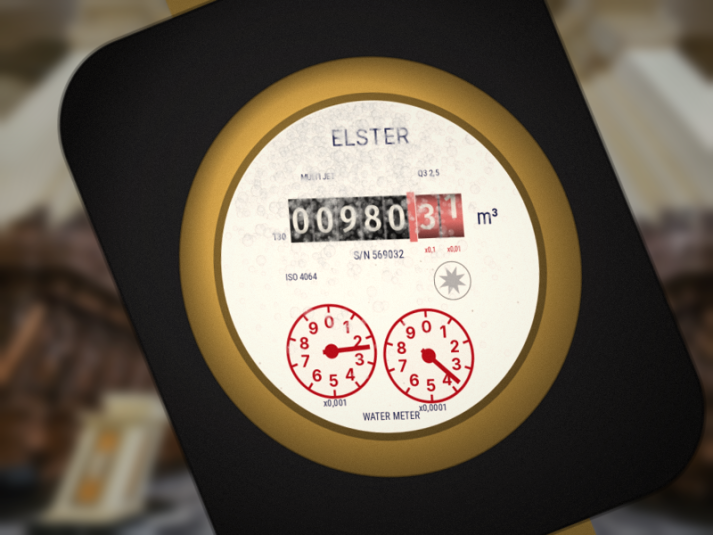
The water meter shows 980.3123,m³
